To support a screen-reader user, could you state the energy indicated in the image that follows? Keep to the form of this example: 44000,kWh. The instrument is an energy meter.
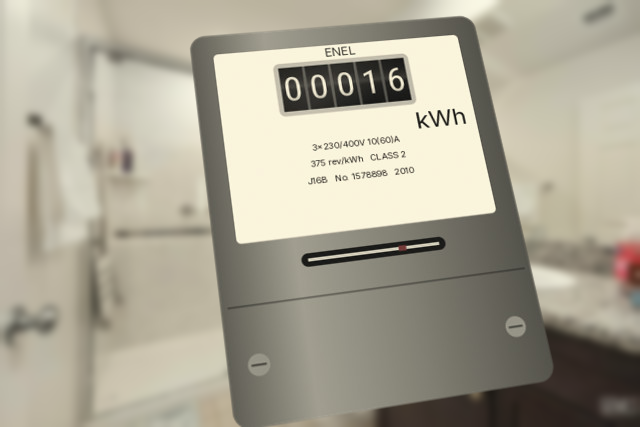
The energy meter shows 16,kWh
